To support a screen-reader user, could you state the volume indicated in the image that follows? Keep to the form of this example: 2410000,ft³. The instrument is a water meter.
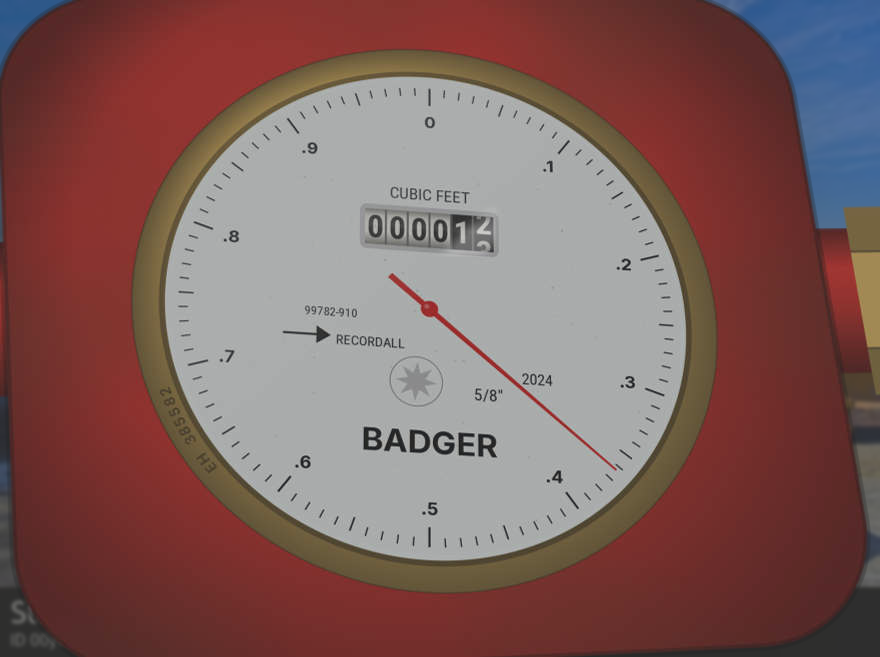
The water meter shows 12.36,ft³
